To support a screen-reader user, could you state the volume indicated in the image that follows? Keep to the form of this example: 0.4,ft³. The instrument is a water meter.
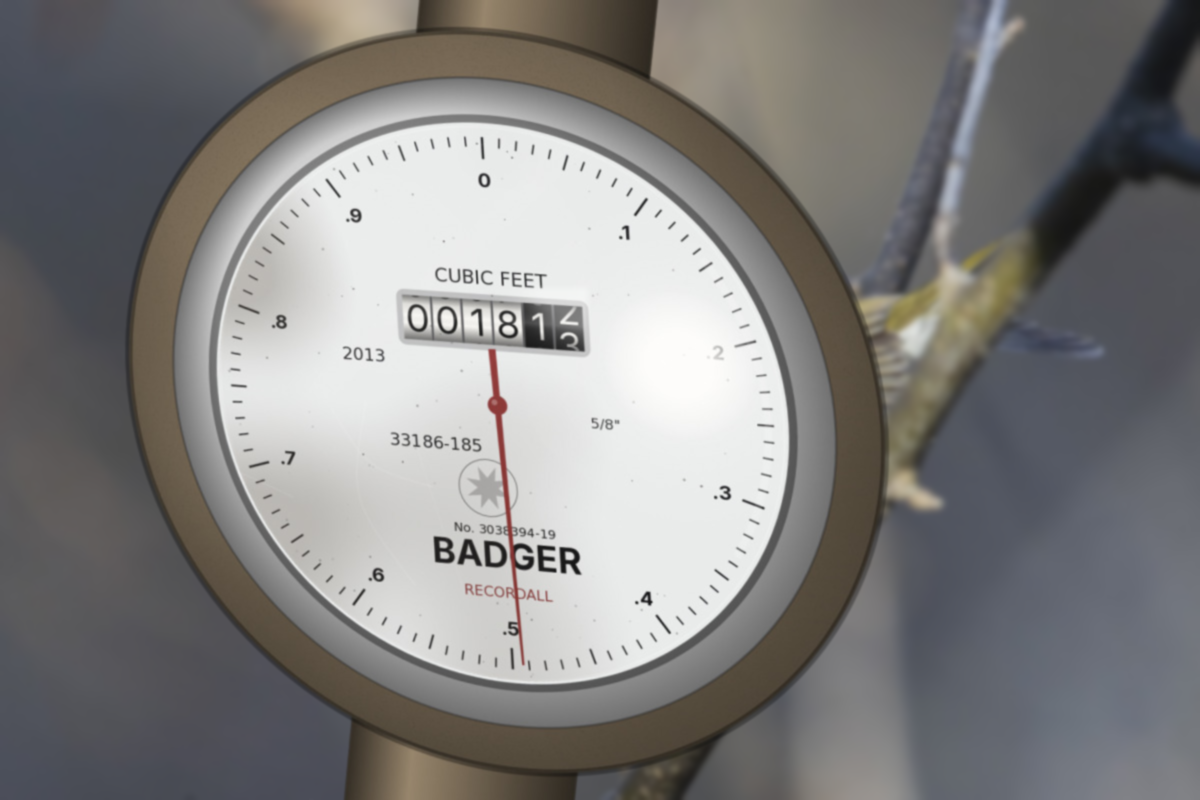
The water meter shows 1812.49,ft³
